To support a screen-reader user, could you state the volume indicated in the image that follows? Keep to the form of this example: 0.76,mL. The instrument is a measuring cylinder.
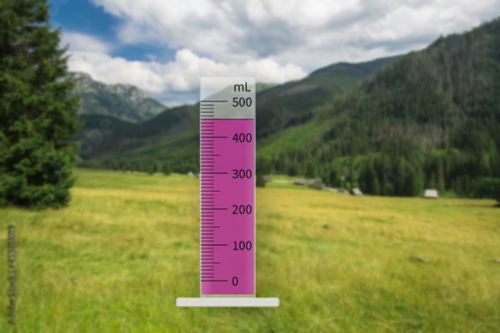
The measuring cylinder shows 450,mL
